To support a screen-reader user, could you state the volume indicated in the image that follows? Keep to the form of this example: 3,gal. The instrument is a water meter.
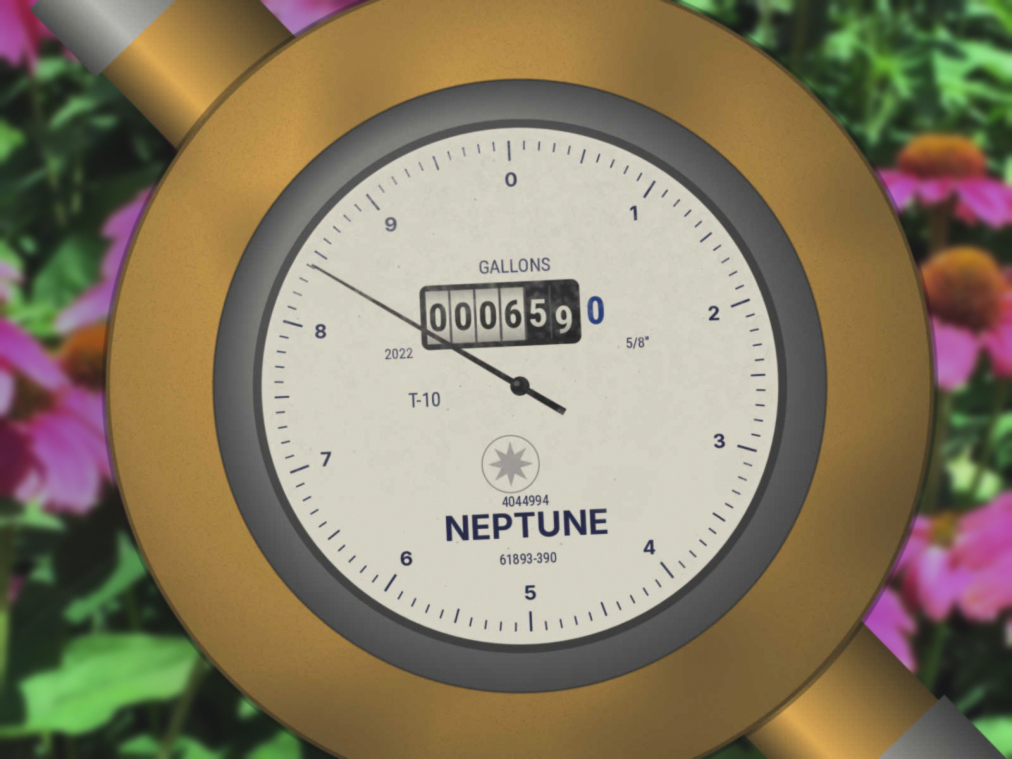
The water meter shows 6588.4,gal
